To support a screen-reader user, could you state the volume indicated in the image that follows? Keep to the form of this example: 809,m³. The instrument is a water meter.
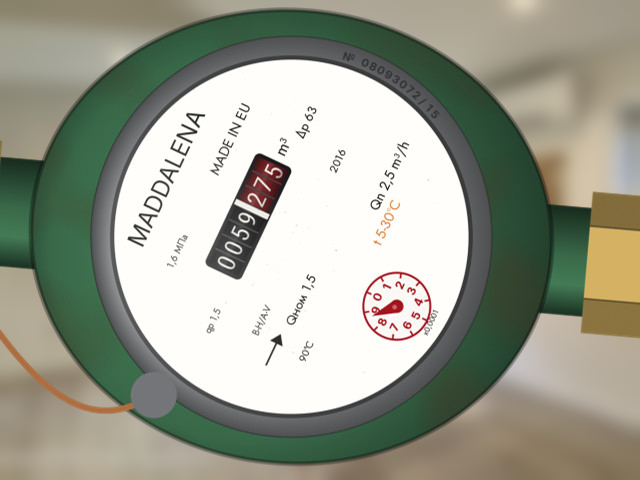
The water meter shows 59.2748,m³
